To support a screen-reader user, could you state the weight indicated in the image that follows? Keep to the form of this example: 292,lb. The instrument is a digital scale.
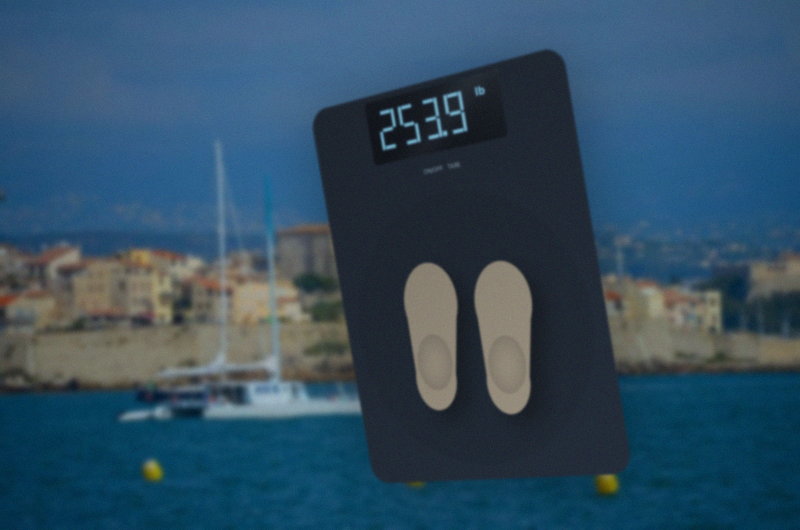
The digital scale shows 253.9,lb
